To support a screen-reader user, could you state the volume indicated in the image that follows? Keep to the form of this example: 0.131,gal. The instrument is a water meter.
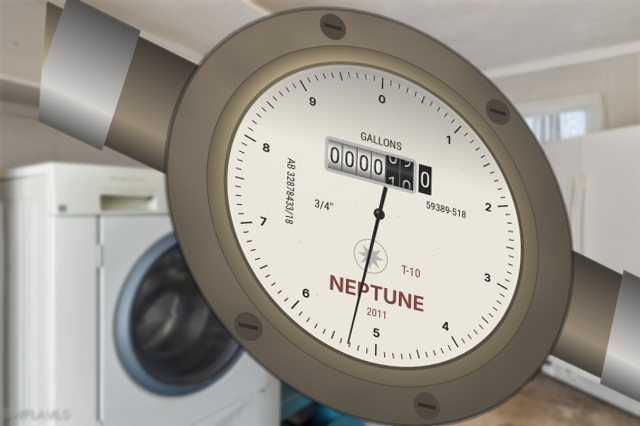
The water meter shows 95.3,gal
